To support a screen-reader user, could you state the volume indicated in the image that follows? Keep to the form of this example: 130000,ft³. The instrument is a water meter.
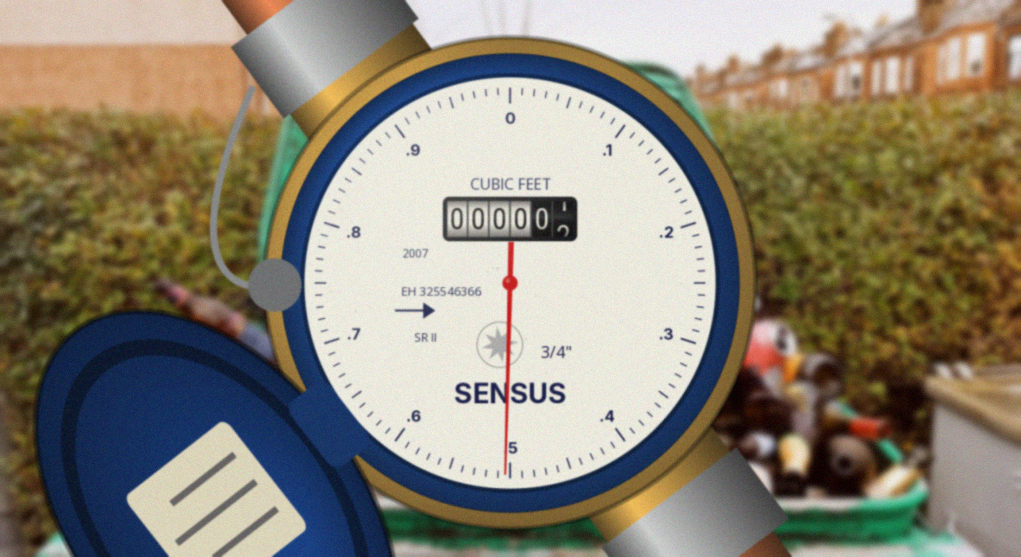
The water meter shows 1.50,ft³
